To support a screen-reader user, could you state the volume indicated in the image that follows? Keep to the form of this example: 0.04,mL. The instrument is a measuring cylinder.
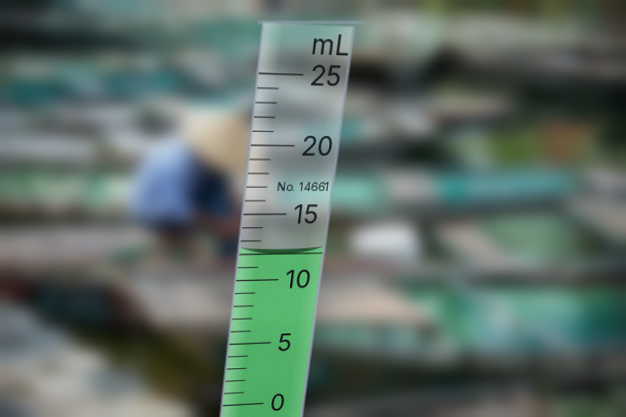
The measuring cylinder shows 12,mL
